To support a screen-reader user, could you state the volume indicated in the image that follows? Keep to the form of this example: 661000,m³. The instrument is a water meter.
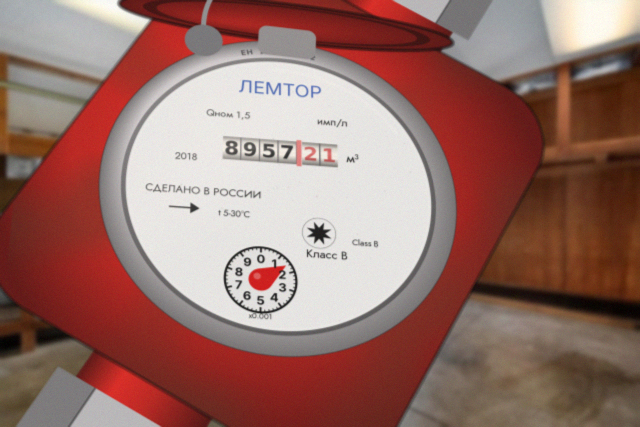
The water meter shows 8957.211,m³
